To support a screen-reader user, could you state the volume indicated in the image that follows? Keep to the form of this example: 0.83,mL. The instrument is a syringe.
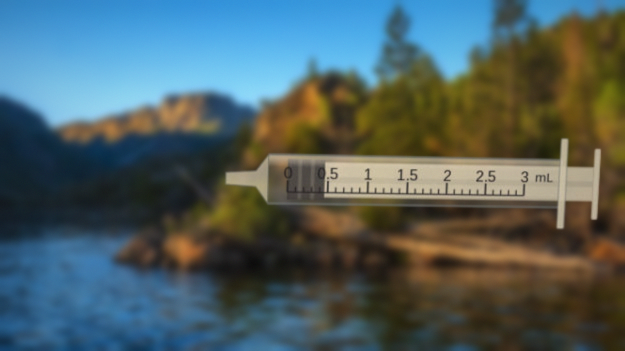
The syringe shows 0,mL
